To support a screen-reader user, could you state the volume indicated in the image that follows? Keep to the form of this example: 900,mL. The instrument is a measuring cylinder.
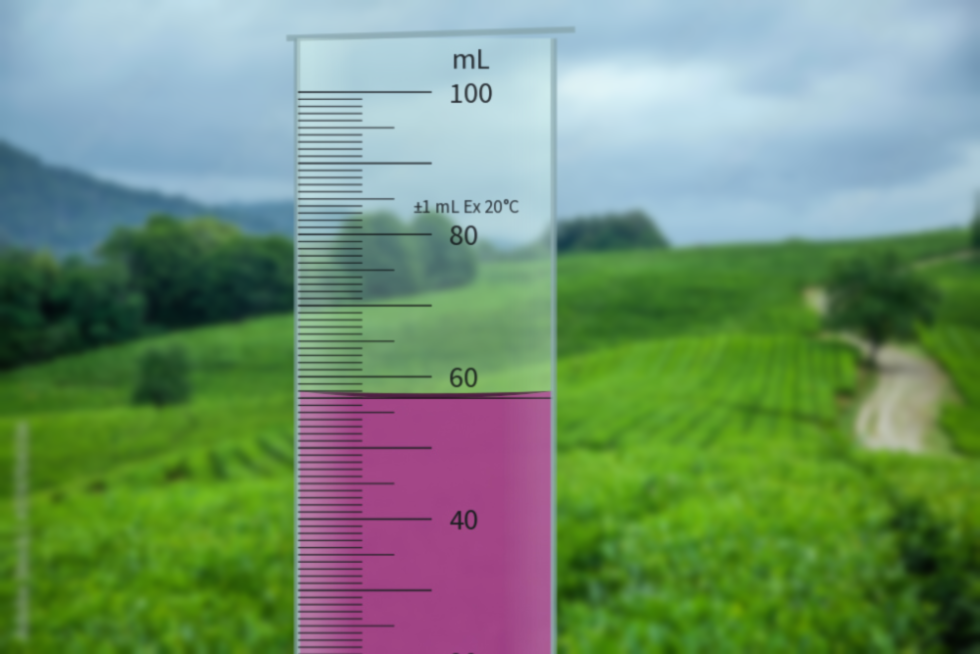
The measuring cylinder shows 57,mL
